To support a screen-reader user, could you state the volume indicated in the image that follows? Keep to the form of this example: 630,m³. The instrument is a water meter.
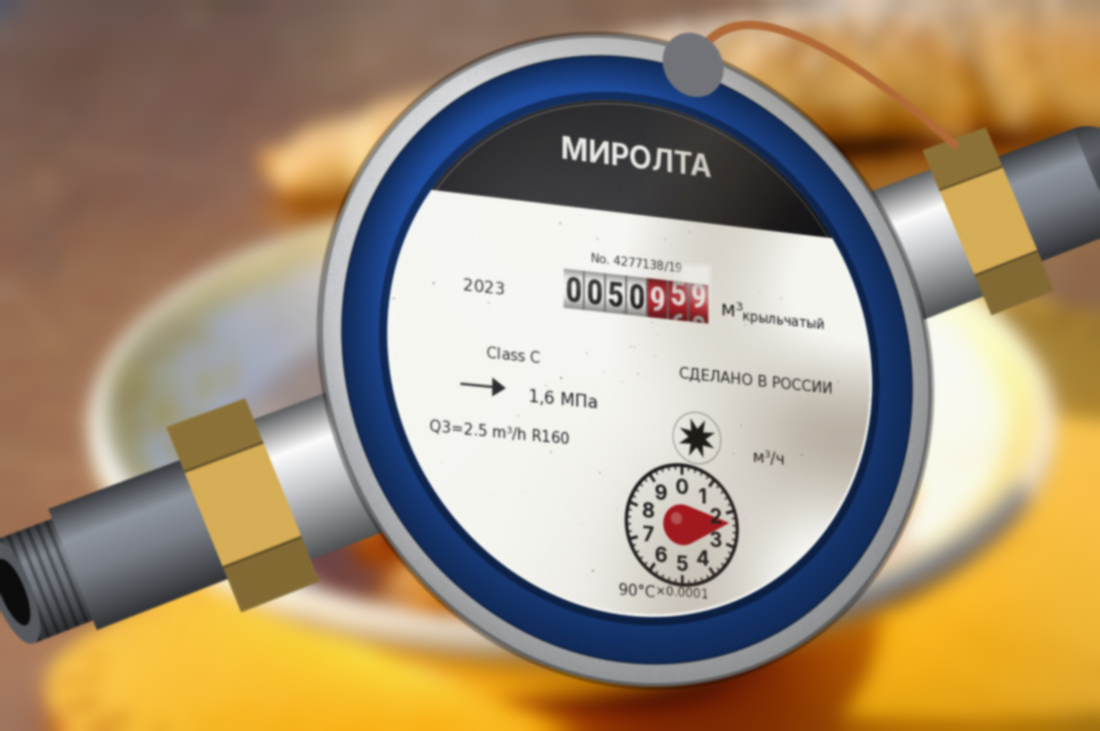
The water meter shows 50.9592,m³
